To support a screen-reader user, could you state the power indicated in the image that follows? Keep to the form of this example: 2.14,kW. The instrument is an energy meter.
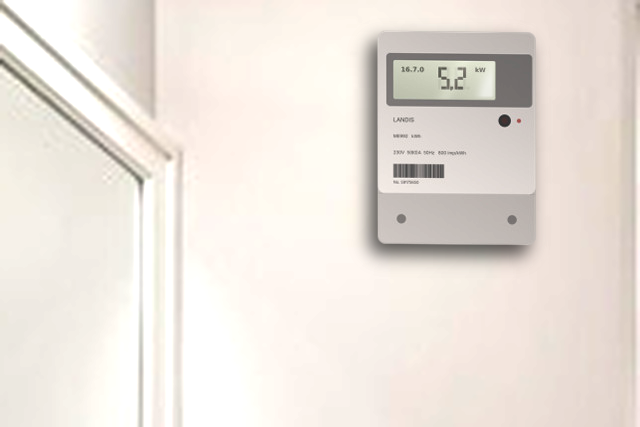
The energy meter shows 5.2,kW
